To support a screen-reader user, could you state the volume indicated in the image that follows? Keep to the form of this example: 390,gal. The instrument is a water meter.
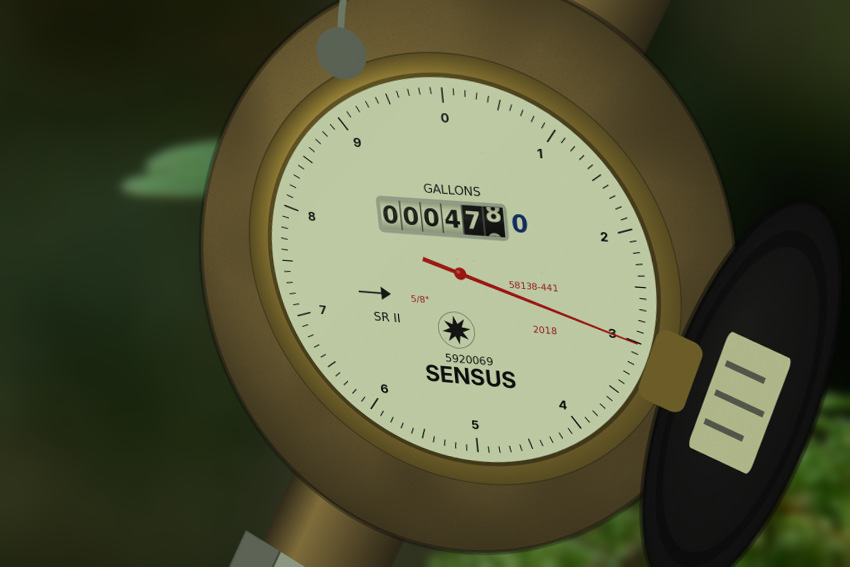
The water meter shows 4783.0,gal
